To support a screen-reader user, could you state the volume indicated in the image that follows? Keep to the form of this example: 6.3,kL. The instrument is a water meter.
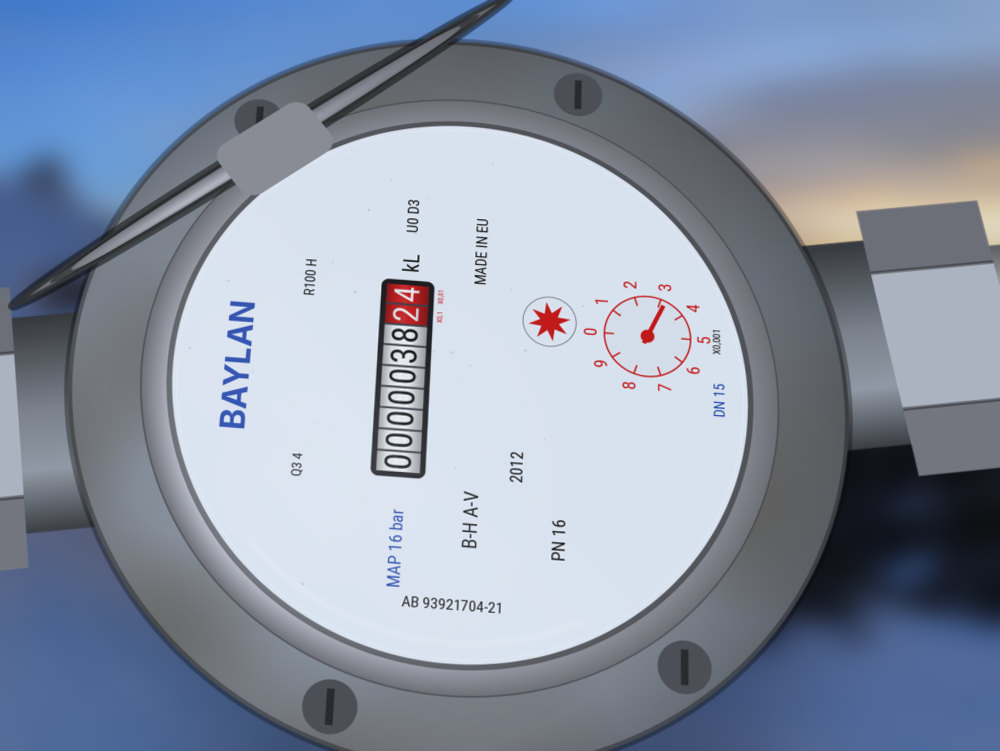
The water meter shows 38.243,kL
